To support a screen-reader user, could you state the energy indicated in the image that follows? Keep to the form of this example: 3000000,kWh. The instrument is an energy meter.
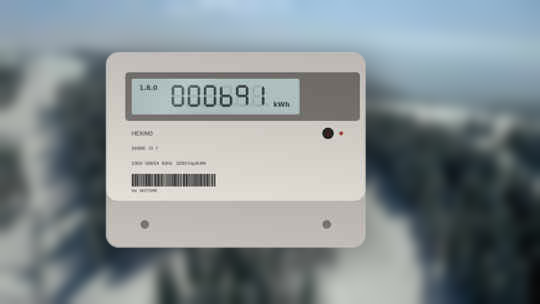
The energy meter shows 691,kWh
